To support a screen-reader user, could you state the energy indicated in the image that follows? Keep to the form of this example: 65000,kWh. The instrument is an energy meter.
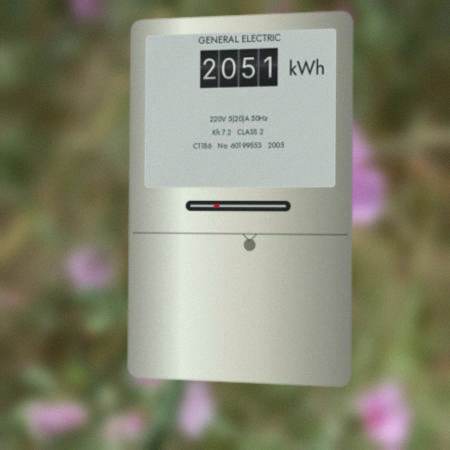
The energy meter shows 2051,kWh
